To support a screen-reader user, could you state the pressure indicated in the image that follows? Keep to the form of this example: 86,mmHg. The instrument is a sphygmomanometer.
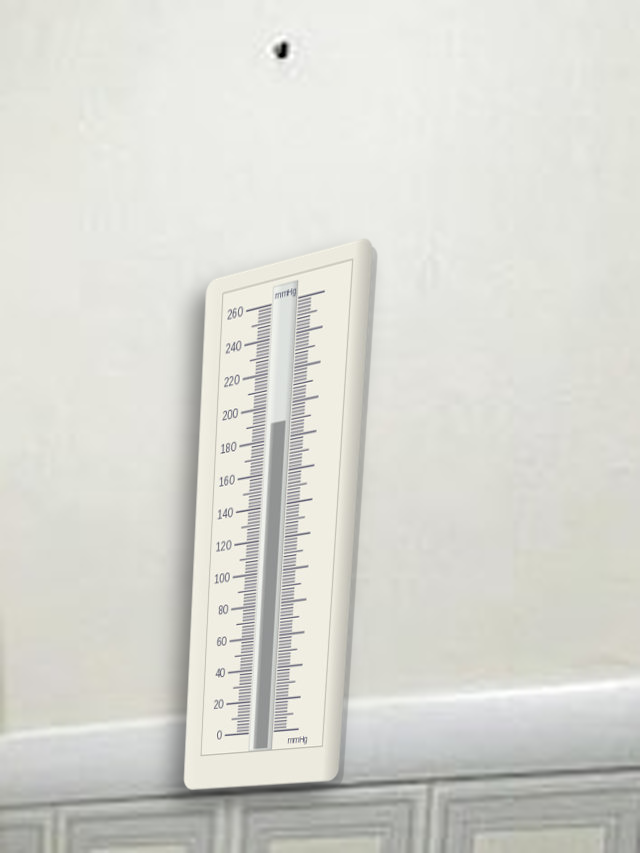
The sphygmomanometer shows 190,mmHg
